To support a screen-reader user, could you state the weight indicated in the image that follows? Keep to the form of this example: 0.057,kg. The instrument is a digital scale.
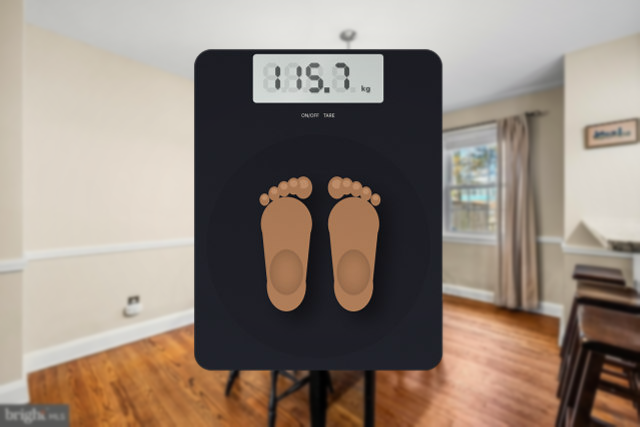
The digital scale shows 115.7,kg
